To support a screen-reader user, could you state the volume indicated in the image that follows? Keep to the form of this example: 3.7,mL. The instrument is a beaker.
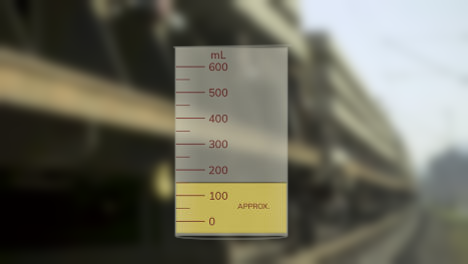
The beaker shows 150,mL
